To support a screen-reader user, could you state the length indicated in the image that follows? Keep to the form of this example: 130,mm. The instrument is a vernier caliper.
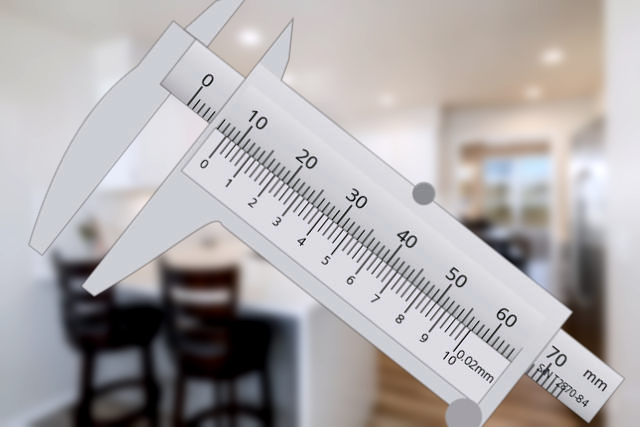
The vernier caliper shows 7.8,mm
